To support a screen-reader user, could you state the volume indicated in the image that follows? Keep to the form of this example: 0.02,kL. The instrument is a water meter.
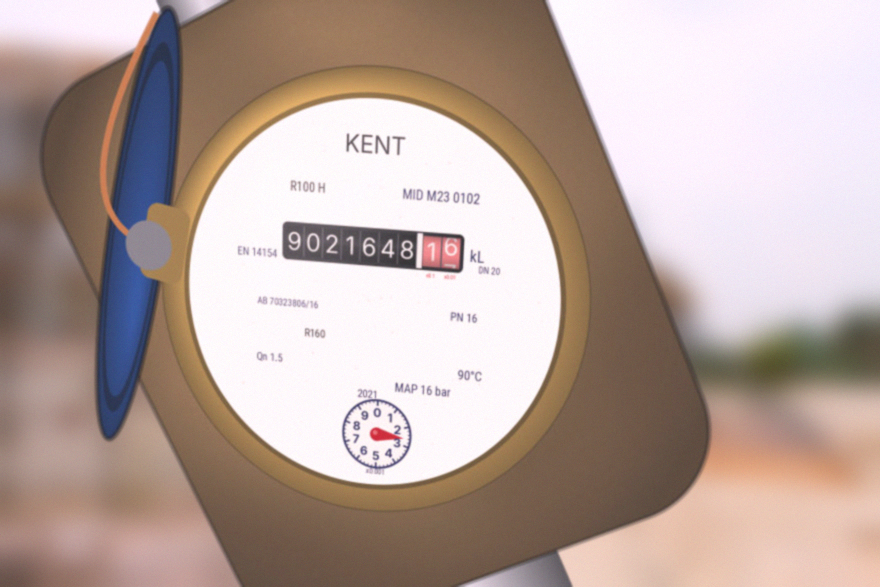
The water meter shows 9021648.162,kL
